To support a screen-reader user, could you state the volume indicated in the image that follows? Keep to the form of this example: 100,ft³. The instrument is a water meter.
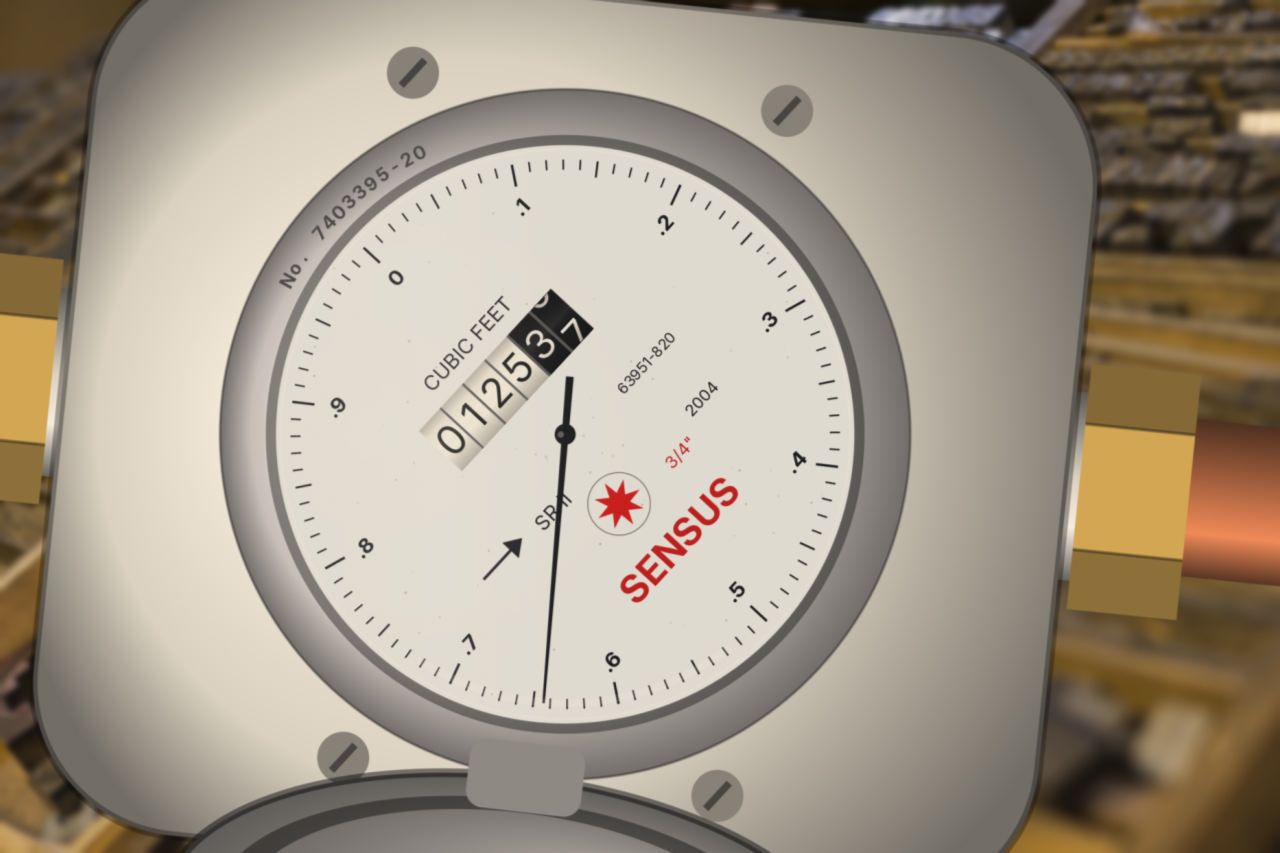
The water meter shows 12536.64,ft³
